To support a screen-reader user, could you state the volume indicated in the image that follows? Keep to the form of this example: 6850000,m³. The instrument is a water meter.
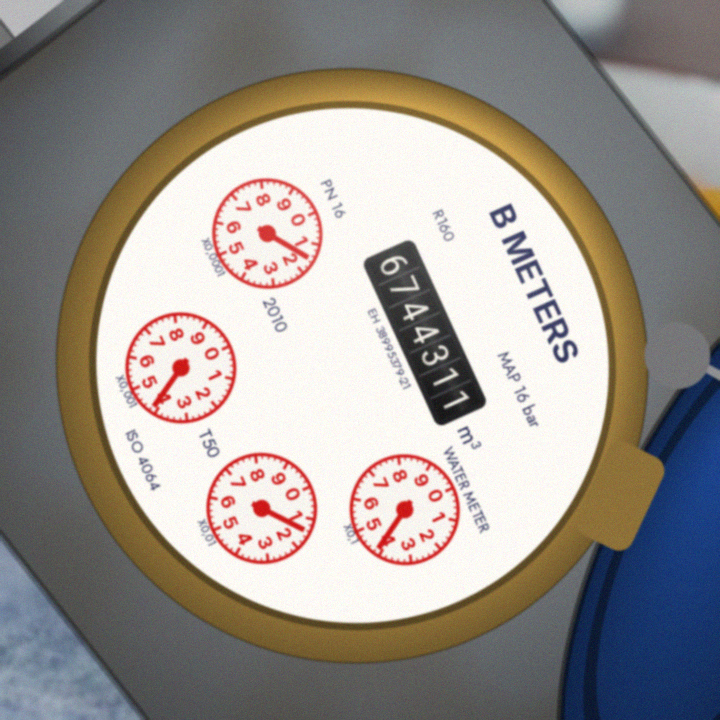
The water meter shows 6744311.4141,m³
